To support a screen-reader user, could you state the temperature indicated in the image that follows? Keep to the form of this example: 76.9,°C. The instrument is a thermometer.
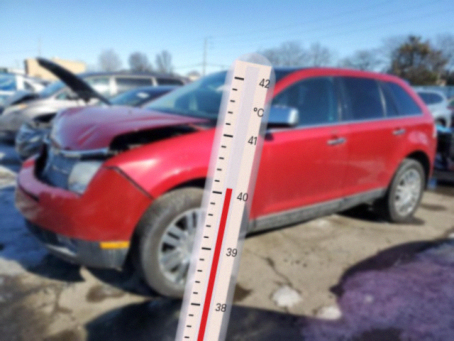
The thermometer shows 40.1,°C
